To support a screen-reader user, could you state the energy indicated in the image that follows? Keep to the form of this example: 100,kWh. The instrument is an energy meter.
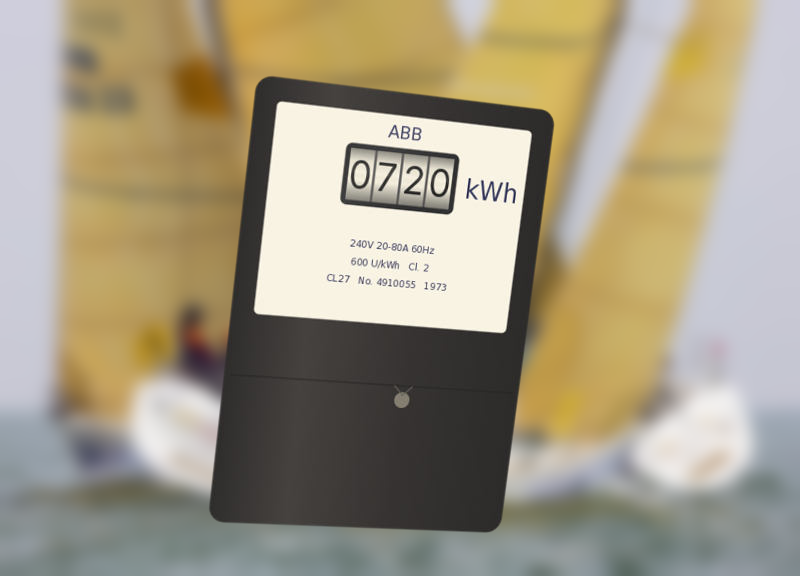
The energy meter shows 720,kWh
